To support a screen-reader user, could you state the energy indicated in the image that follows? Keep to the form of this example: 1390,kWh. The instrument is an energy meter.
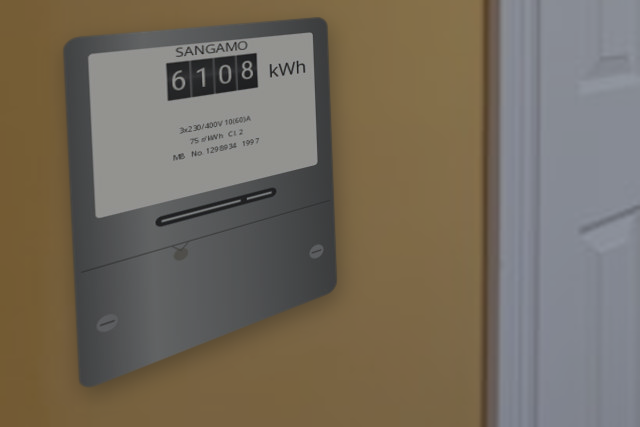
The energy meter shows 6108,kWh
